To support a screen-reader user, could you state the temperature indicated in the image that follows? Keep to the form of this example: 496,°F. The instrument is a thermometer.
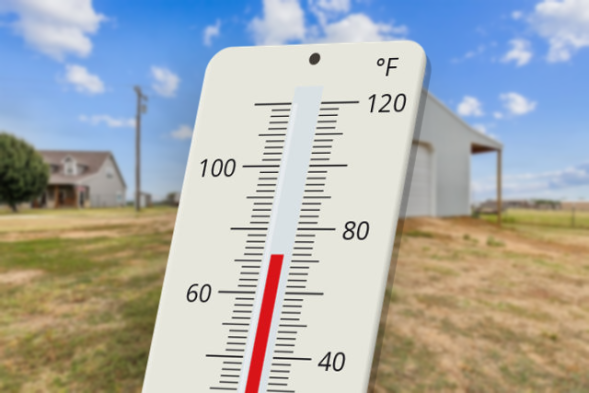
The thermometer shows 72,°F
